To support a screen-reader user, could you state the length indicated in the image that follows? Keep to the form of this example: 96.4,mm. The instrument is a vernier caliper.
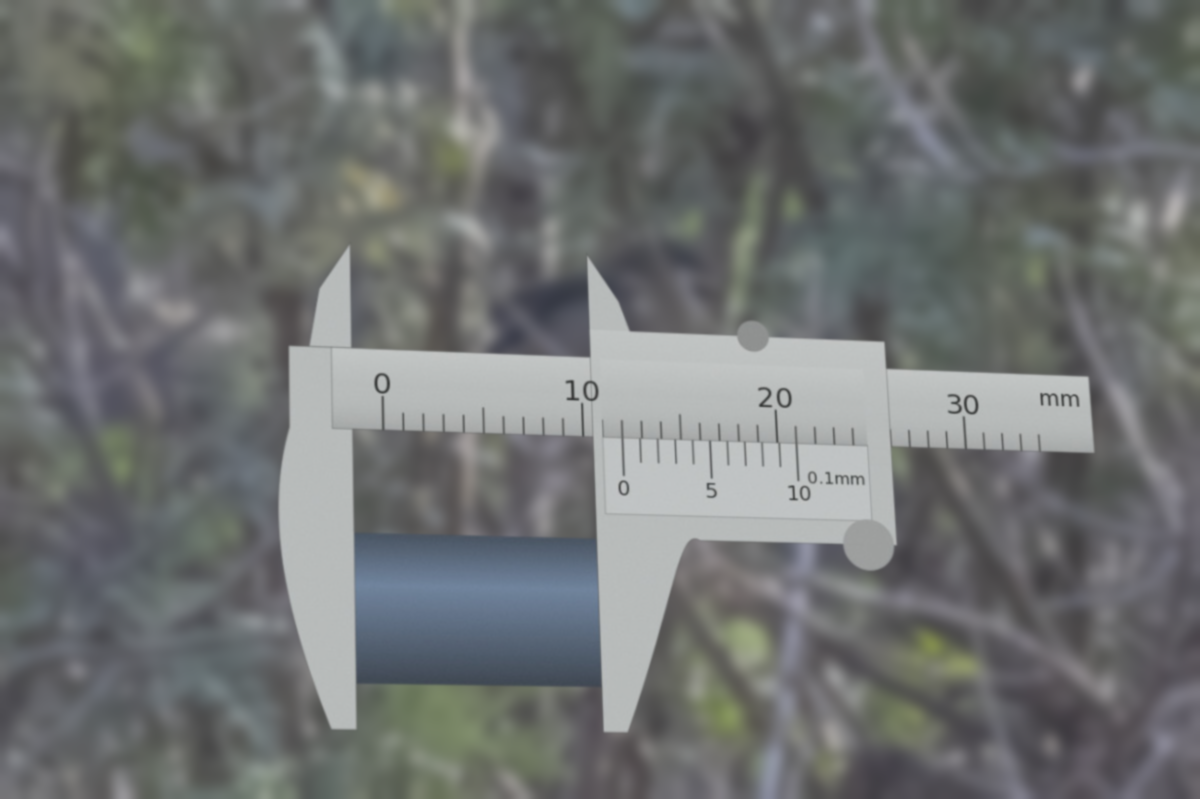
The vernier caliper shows 12.0,mm
